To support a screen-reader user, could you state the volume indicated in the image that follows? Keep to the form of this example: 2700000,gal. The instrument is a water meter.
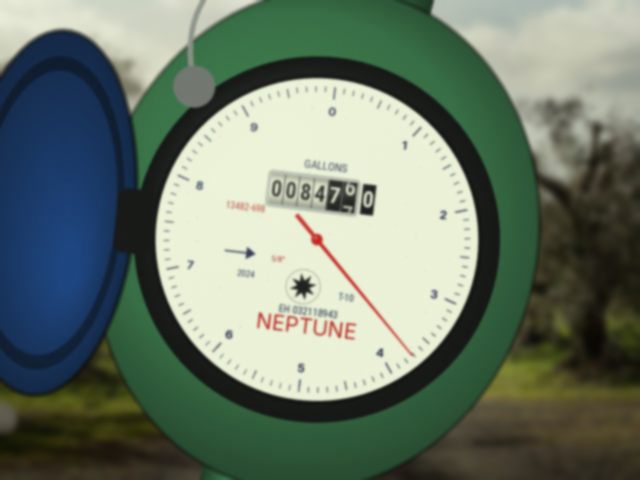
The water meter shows 84763.7,gal
